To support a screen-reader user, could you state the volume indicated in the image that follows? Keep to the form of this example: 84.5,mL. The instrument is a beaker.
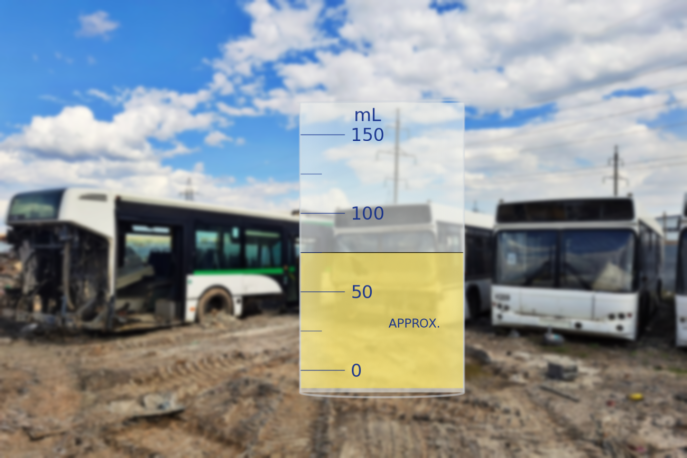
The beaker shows 75,mL
